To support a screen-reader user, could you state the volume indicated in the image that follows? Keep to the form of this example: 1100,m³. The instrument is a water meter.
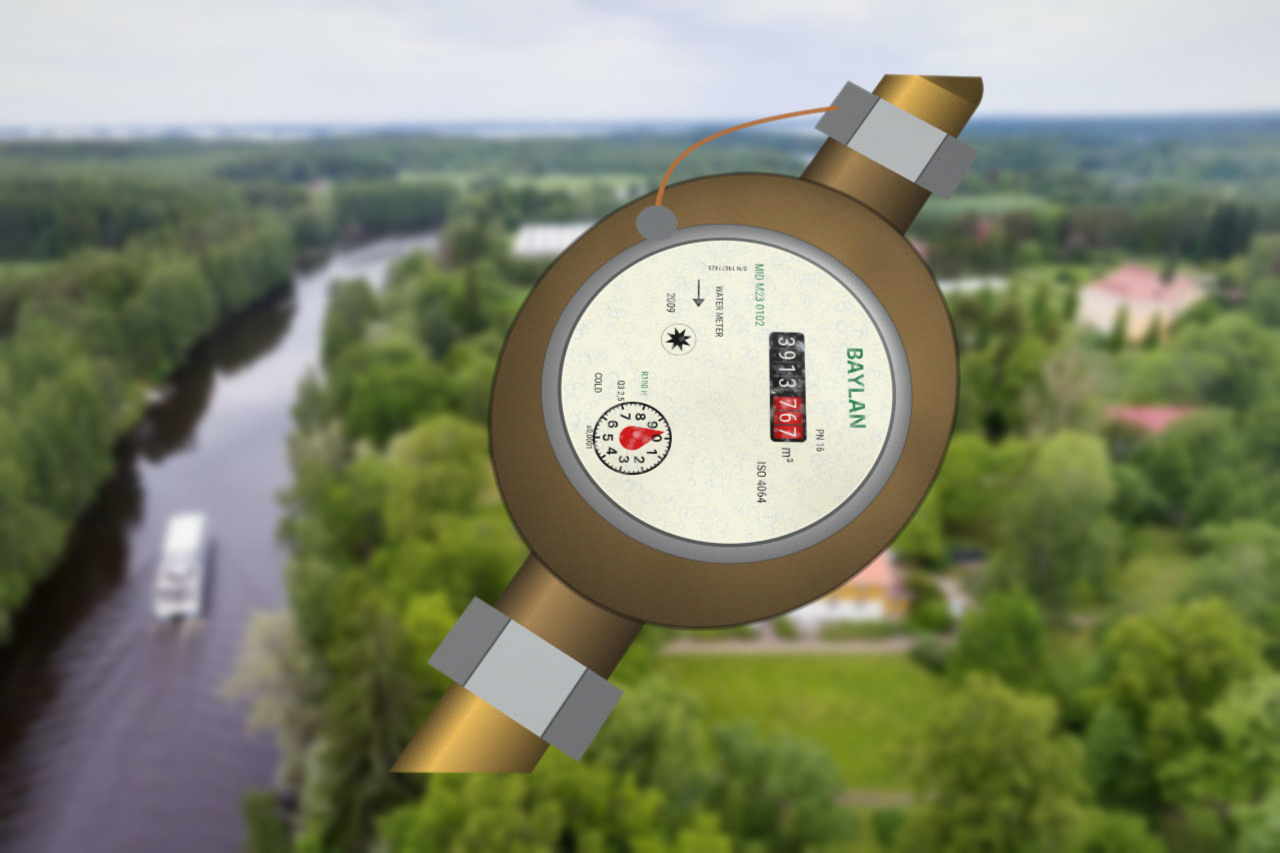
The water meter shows 3913.7669,m³
